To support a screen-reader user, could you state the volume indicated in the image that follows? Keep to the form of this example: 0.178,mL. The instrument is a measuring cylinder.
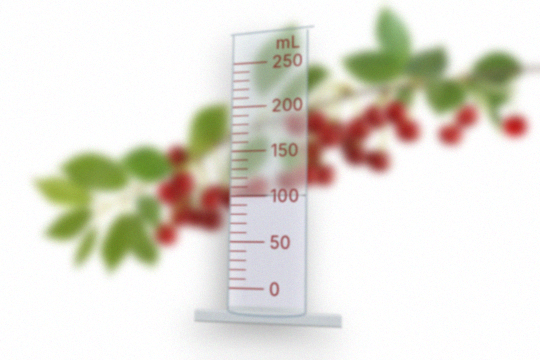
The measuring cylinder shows 100,mL
